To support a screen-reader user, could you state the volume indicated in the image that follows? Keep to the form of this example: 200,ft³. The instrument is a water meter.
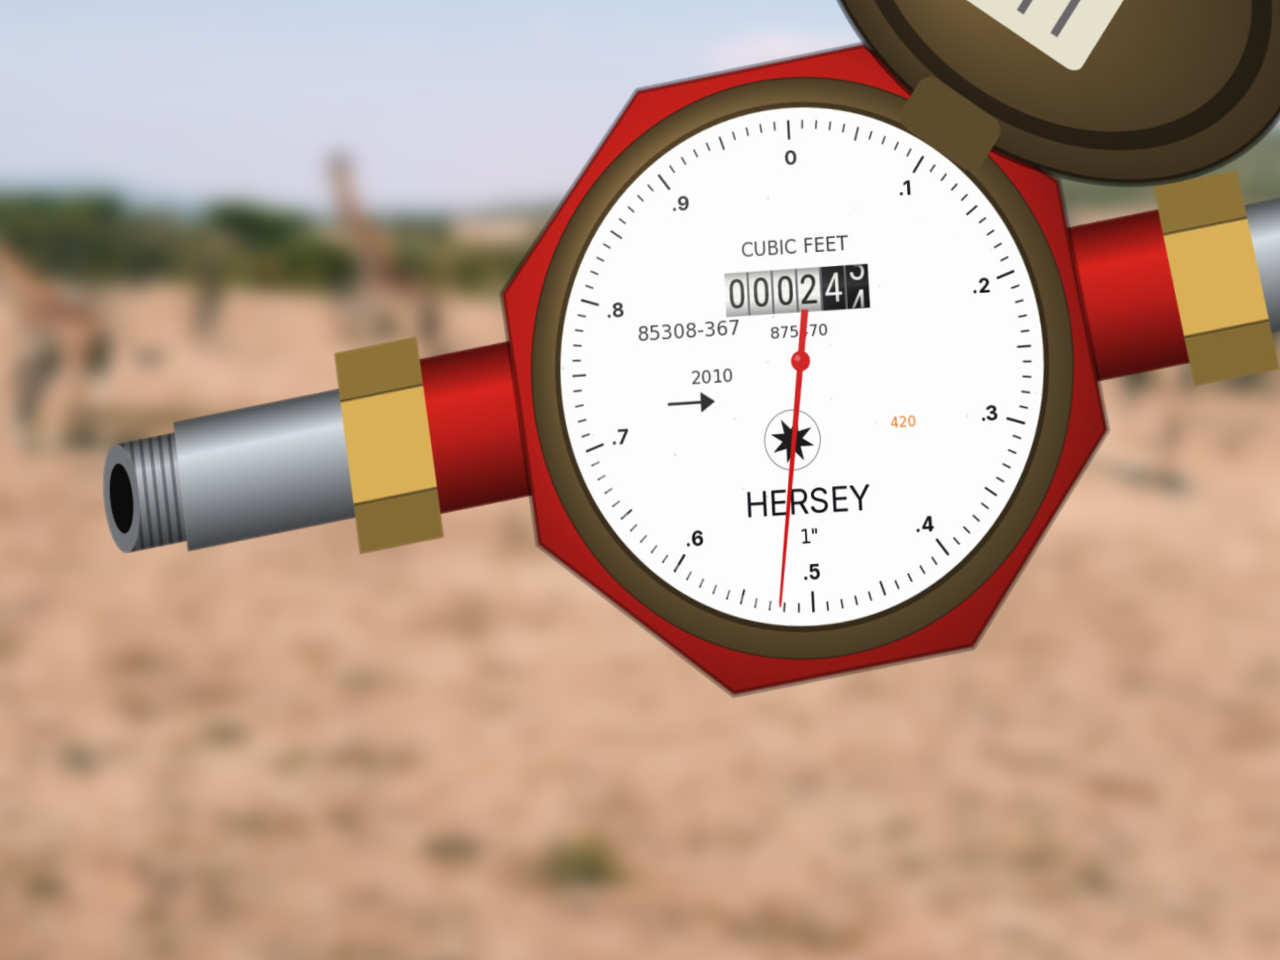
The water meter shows 243.52,ft³
